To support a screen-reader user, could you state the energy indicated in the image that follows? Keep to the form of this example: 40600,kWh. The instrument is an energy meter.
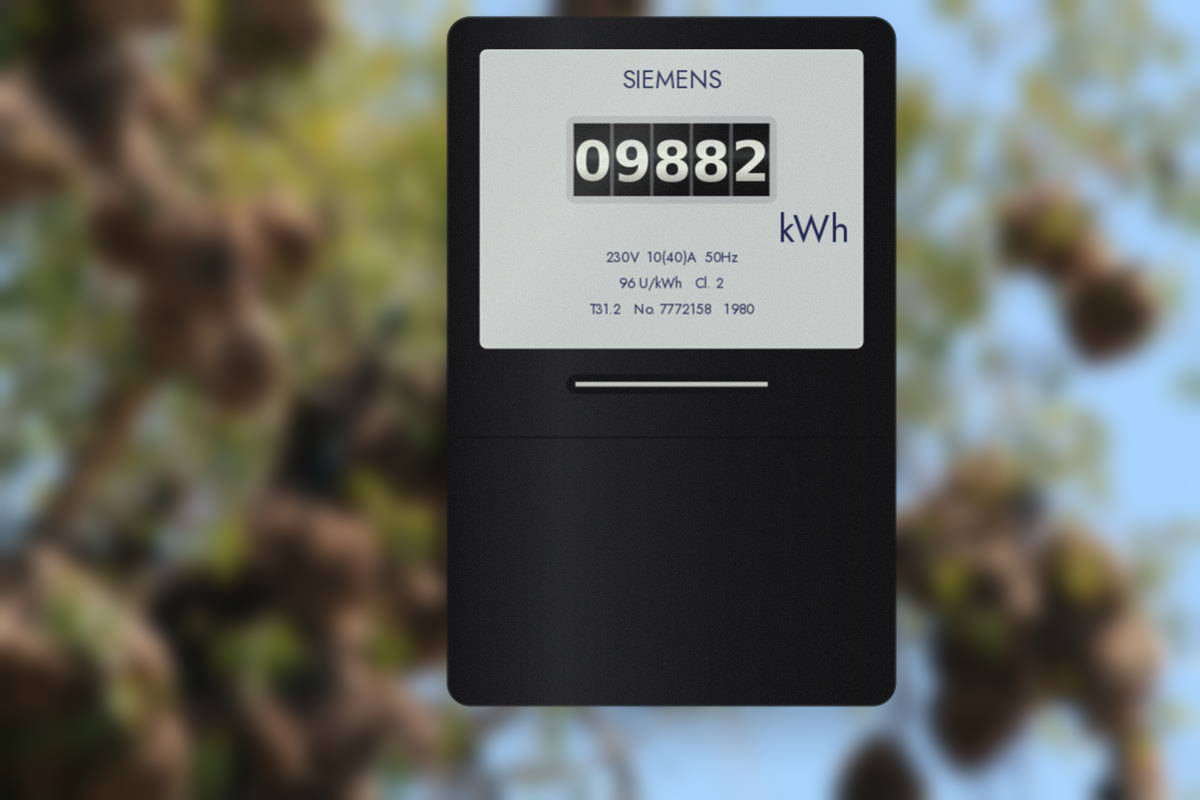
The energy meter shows 9882,kWh
